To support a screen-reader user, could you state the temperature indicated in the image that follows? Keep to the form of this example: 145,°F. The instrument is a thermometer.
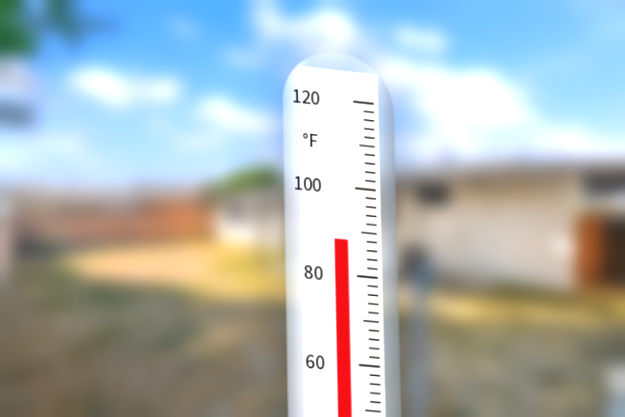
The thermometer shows 88,°F
